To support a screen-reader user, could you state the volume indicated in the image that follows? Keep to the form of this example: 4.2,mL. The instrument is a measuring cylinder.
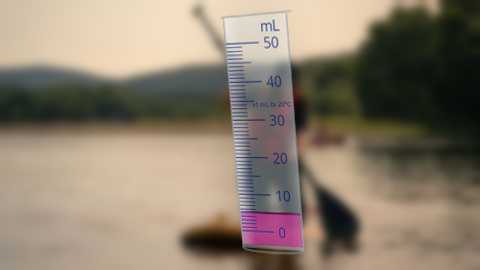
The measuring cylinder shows 5,mL
